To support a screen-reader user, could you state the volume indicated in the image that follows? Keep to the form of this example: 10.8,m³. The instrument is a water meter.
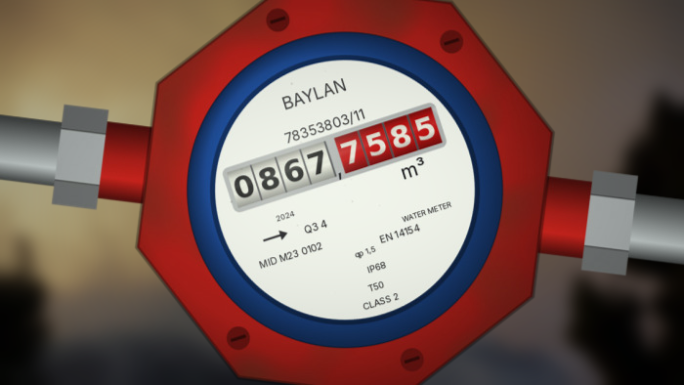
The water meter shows 867.7585,m³
